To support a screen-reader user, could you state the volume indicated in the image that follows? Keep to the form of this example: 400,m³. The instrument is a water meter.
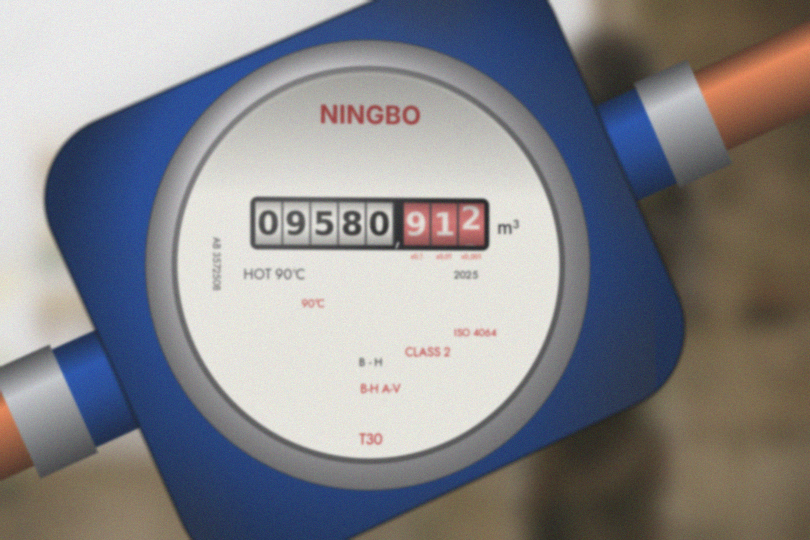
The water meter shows 9580.912,m³
